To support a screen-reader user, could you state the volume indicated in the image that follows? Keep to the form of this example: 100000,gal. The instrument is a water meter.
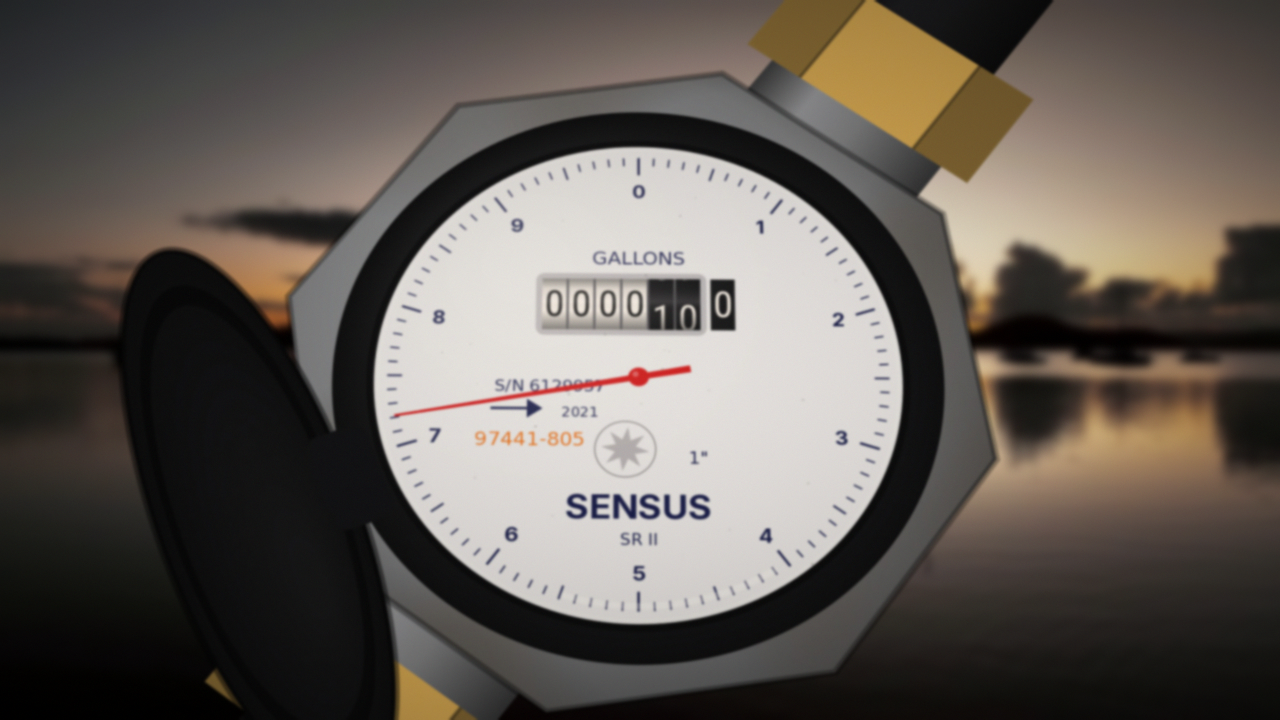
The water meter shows 97.2,gal
